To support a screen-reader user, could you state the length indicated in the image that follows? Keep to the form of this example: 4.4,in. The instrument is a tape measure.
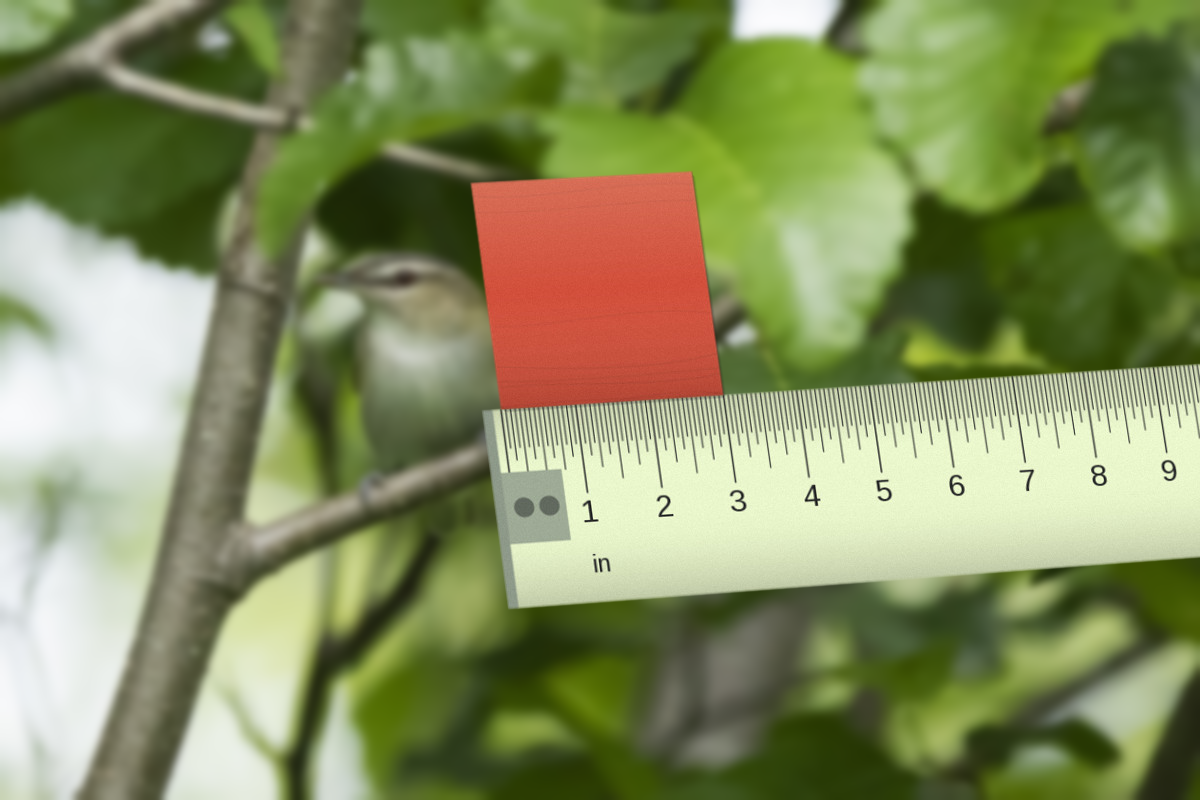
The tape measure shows 3,in
